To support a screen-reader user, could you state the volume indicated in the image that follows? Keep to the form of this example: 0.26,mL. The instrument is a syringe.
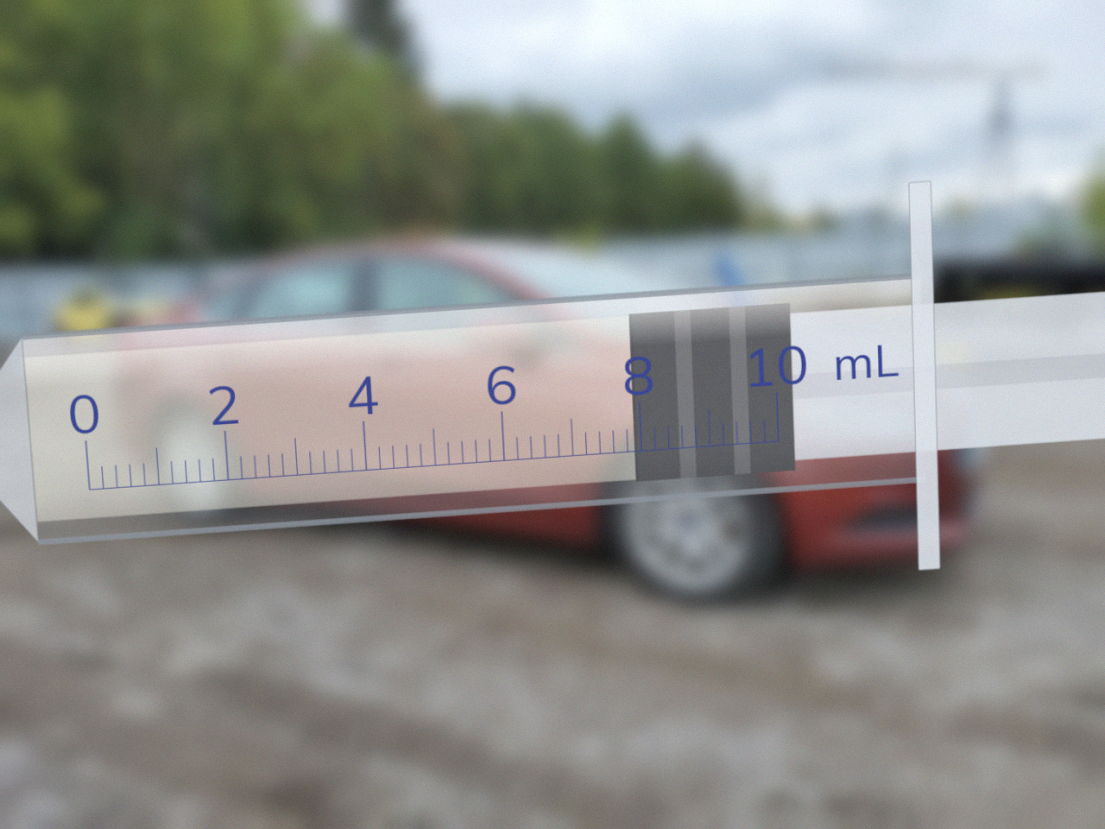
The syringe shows 7.9,mL
